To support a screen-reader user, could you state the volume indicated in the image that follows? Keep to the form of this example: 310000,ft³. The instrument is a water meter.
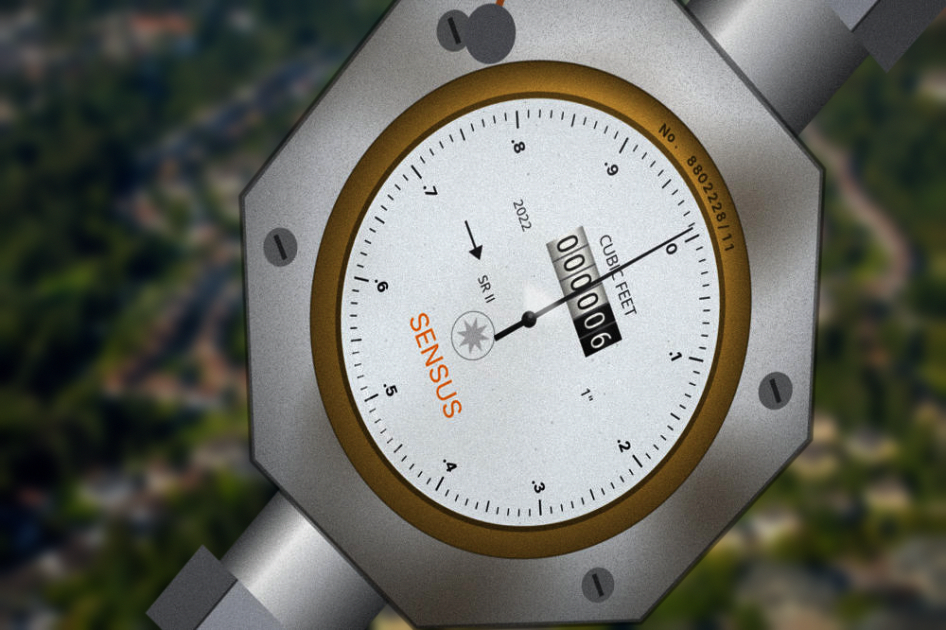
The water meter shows 5.99,ft³
